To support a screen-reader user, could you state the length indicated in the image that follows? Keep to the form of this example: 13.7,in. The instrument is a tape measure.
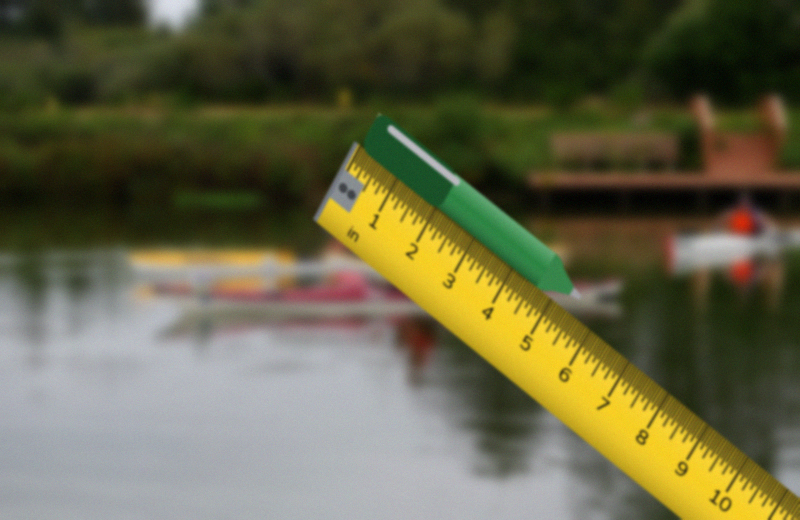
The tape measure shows 5.5,in
